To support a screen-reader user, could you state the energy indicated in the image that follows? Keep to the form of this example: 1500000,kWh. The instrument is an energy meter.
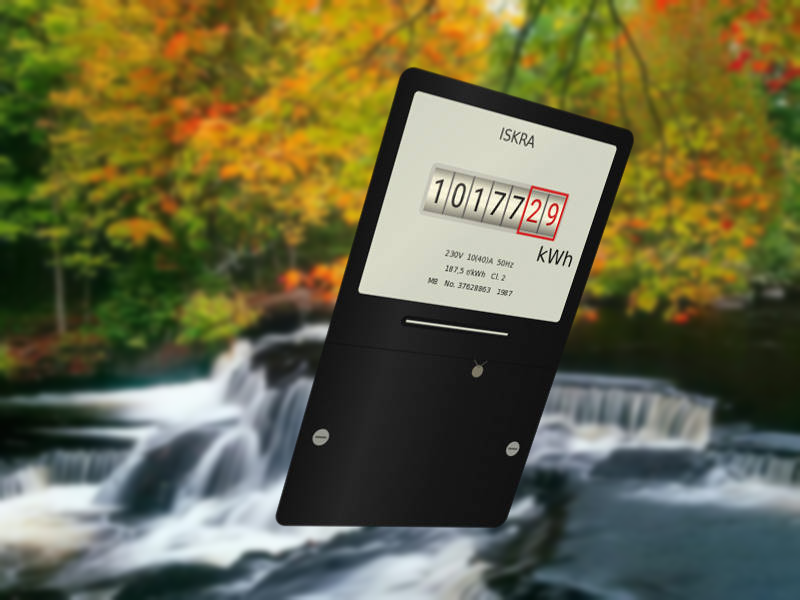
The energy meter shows 10177.29,kWh
